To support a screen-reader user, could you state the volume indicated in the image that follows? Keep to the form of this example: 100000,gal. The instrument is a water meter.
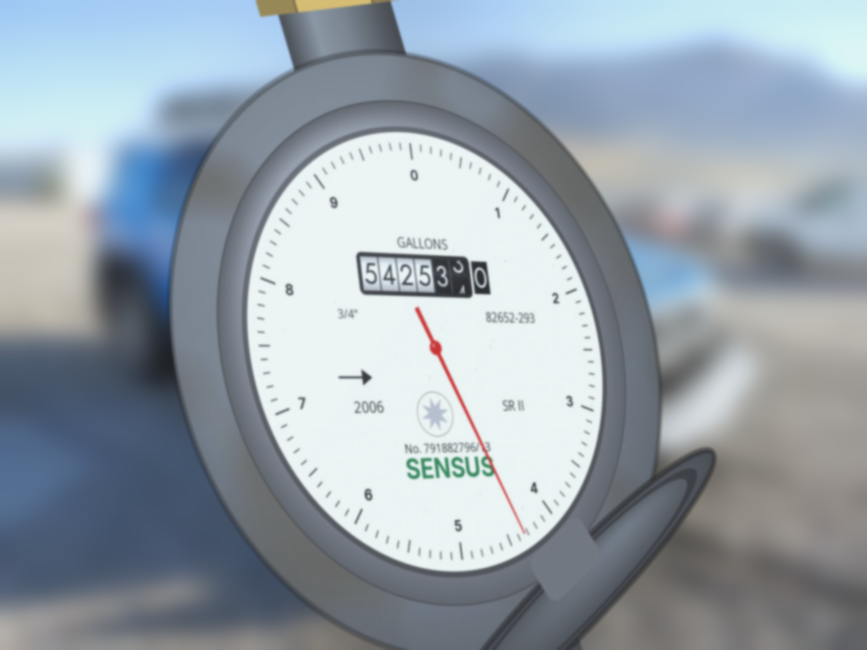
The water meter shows 5425334.3,gal
